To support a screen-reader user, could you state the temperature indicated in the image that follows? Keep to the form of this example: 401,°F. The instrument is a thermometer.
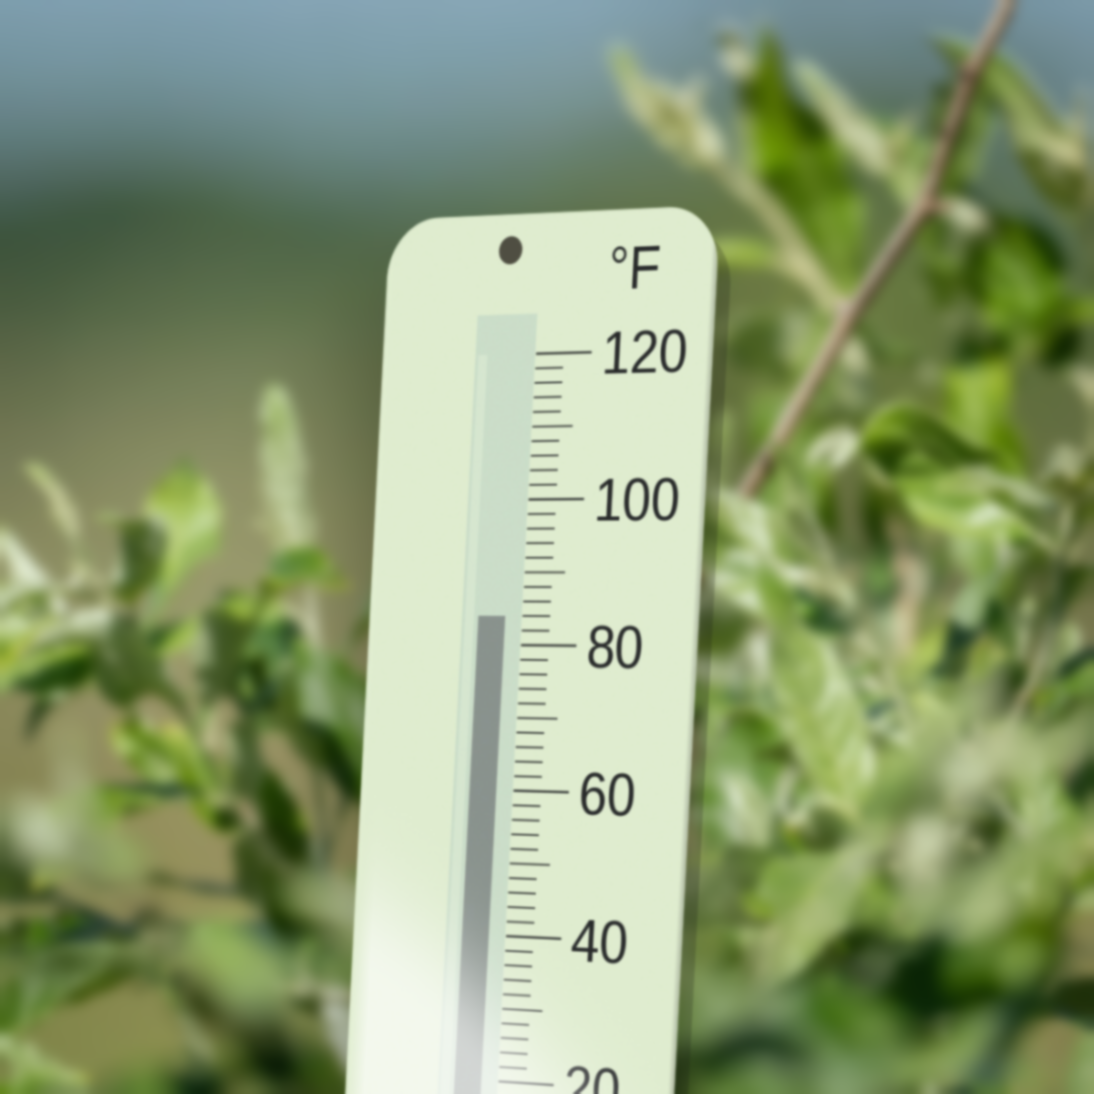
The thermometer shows 84,°F
